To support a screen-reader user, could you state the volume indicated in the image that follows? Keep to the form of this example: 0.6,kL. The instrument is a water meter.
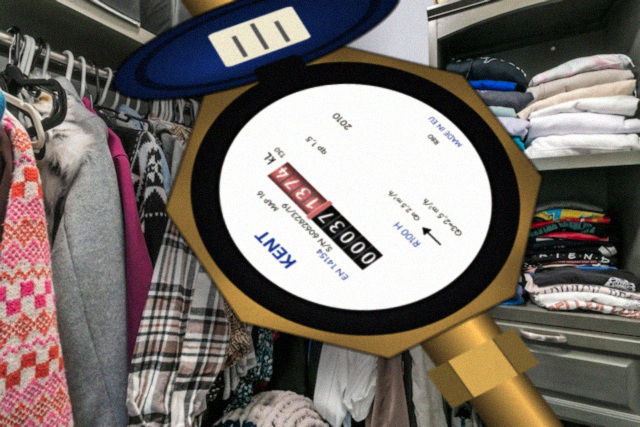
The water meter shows 37.1374,kL
